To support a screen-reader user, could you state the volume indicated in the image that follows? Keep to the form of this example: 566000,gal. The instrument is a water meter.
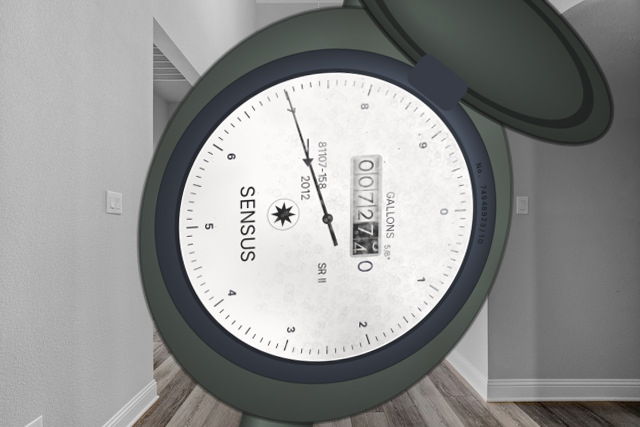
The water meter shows 72737.0,gal
